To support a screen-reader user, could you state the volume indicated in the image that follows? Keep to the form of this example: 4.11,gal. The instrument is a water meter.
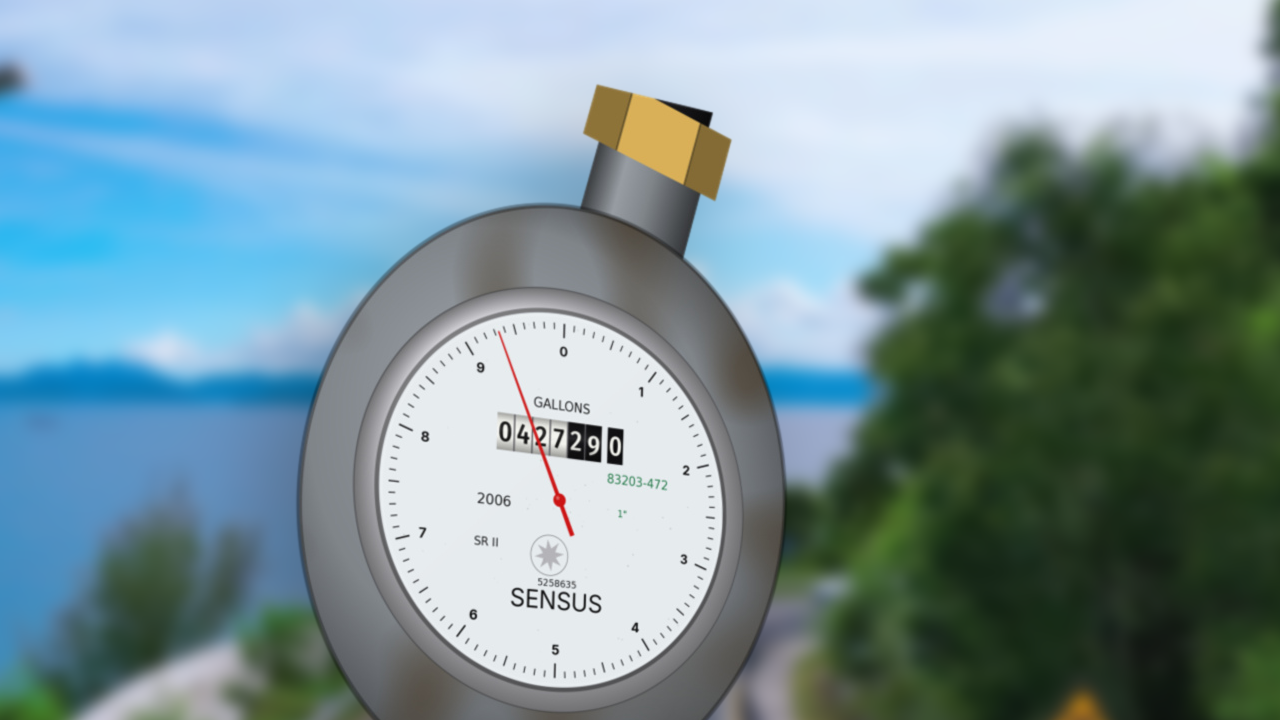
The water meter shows 427289.3,gal
